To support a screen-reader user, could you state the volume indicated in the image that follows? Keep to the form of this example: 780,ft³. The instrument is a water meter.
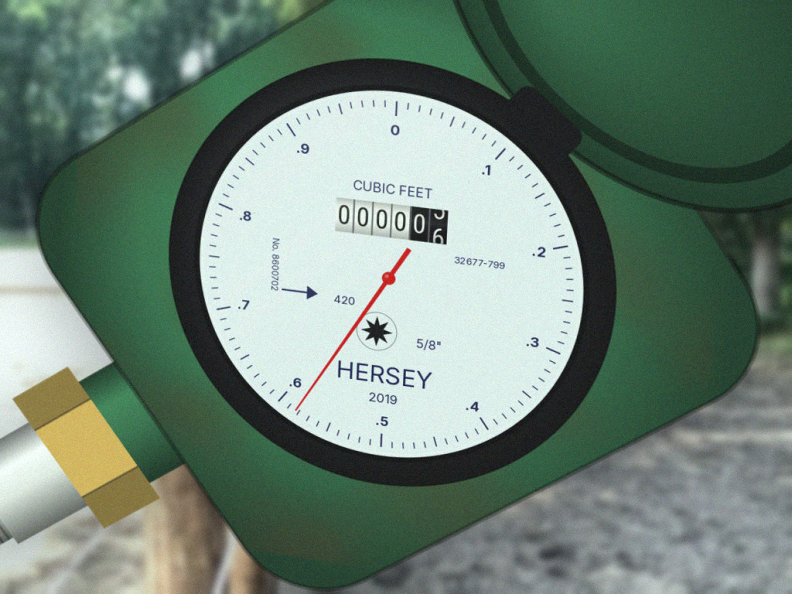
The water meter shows 5.58,ft³
